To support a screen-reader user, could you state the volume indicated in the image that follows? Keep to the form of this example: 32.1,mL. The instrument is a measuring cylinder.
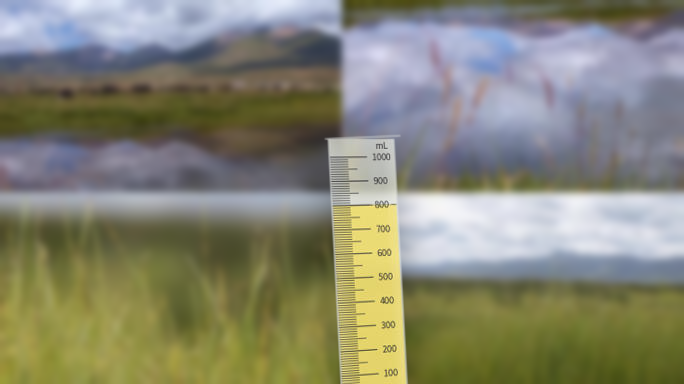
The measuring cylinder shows 800,mL
